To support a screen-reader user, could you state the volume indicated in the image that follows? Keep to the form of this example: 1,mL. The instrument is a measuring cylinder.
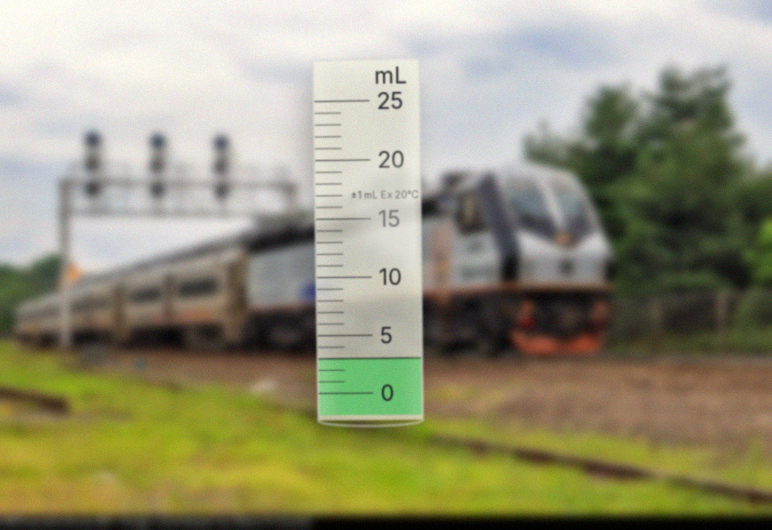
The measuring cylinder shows 3,mL
